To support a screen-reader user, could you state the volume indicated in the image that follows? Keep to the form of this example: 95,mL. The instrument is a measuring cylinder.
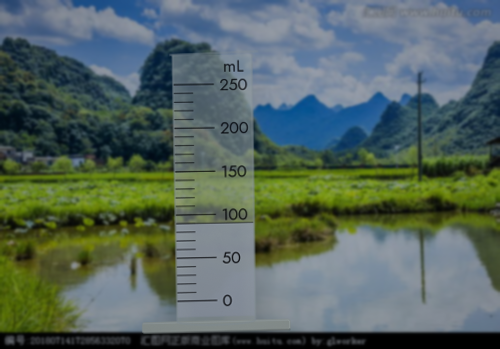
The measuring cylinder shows 90,mL
